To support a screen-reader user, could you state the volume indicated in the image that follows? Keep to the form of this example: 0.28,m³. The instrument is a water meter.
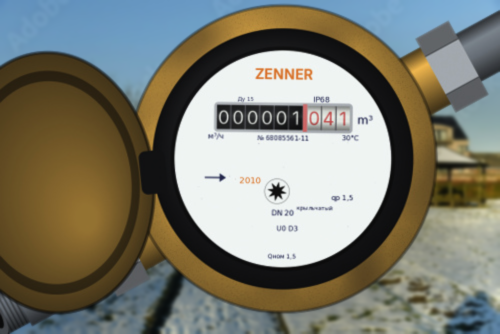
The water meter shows 1.041,m³
